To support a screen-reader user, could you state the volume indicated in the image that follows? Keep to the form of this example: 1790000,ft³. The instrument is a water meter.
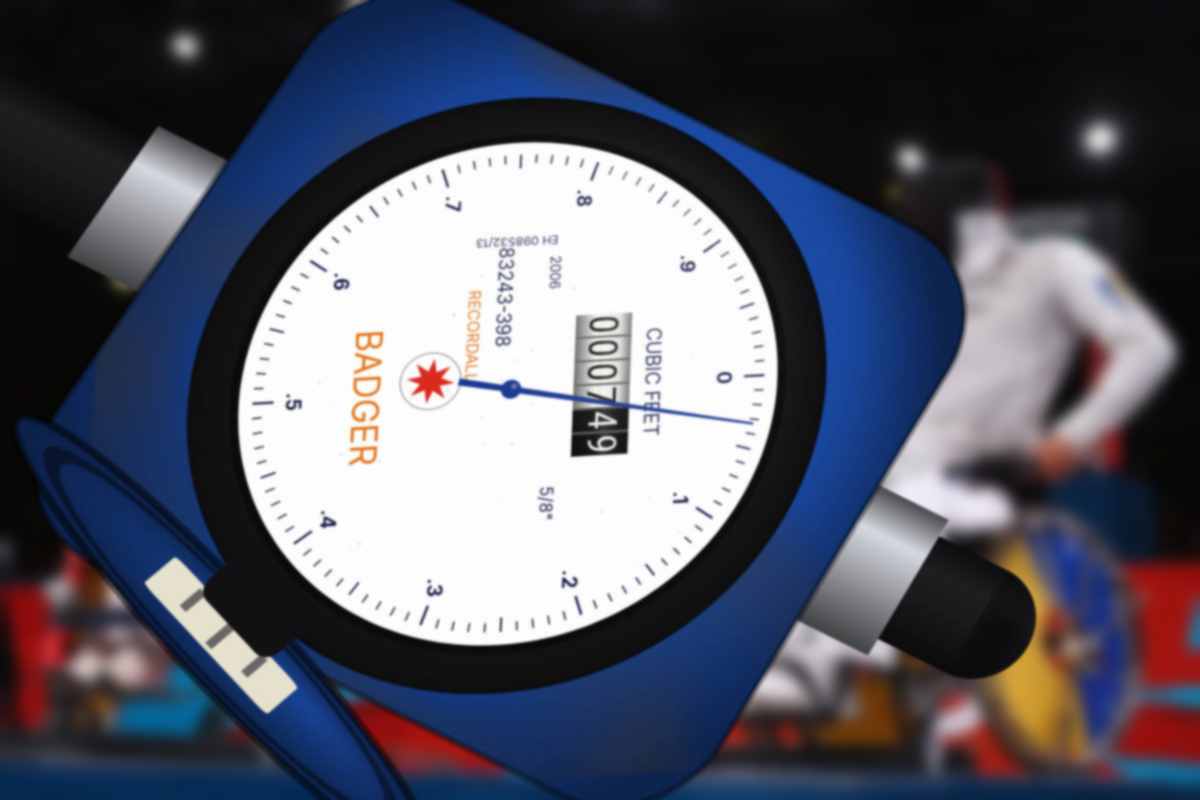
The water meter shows 749.03,ft³
